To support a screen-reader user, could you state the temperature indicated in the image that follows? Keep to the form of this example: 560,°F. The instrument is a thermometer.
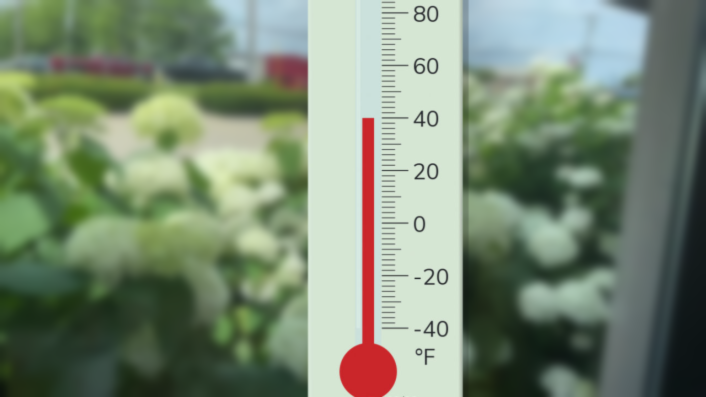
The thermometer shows 40,°F
